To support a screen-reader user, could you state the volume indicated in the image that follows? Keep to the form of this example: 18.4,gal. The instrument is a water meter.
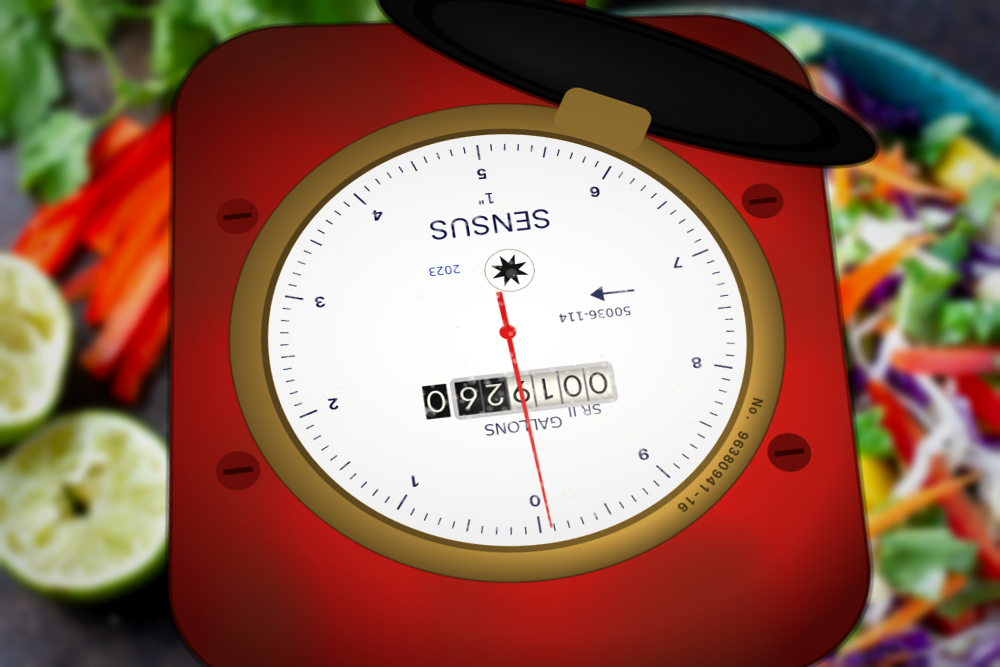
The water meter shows 19259.9,gal
